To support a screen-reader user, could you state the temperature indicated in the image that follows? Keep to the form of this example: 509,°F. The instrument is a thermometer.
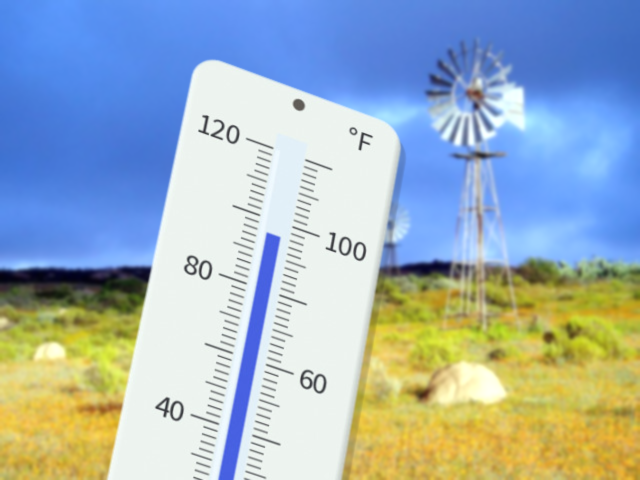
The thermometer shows 96,°F
